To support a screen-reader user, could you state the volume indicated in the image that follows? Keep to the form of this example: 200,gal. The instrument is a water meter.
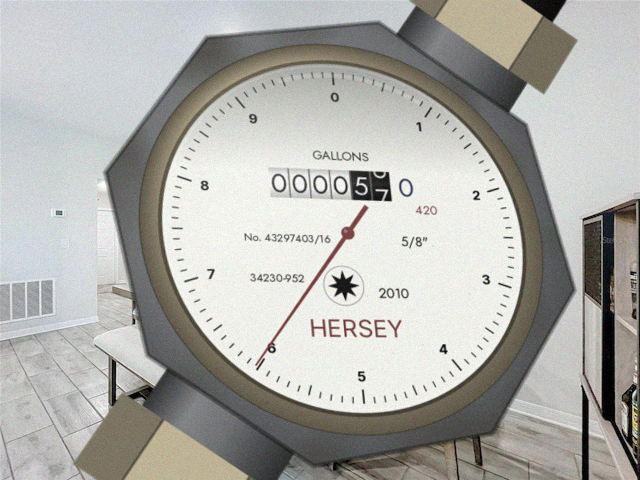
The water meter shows 566.0,gal
